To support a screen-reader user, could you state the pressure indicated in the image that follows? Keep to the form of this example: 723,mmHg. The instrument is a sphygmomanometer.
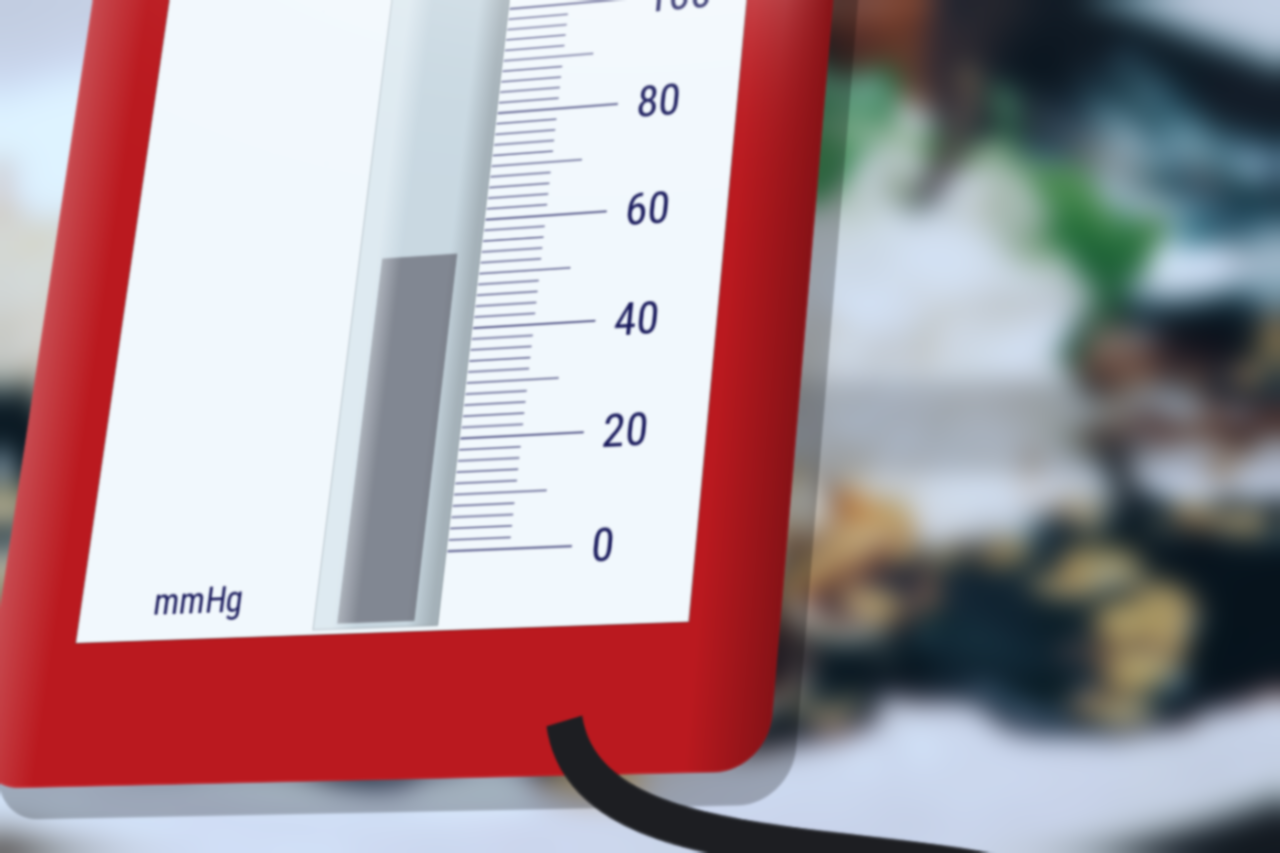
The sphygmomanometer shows 54,mmHg
